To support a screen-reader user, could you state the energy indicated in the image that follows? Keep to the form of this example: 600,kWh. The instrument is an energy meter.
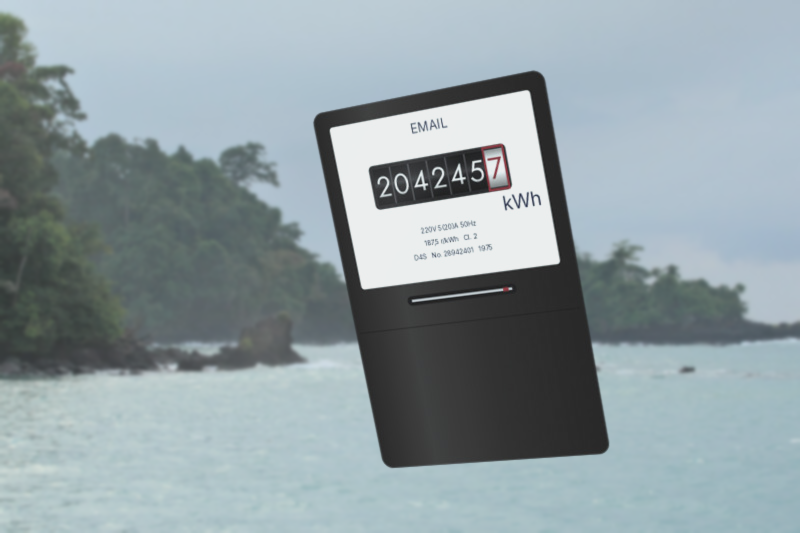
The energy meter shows 204245.7,kWh
